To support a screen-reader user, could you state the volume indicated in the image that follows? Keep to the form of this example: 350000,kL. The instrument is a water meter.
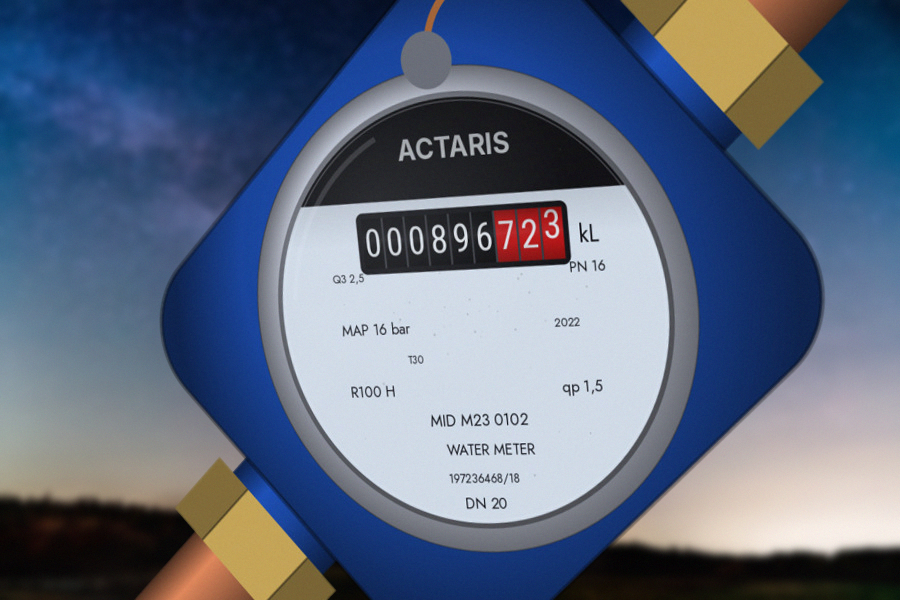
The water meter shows 896.723,kL
